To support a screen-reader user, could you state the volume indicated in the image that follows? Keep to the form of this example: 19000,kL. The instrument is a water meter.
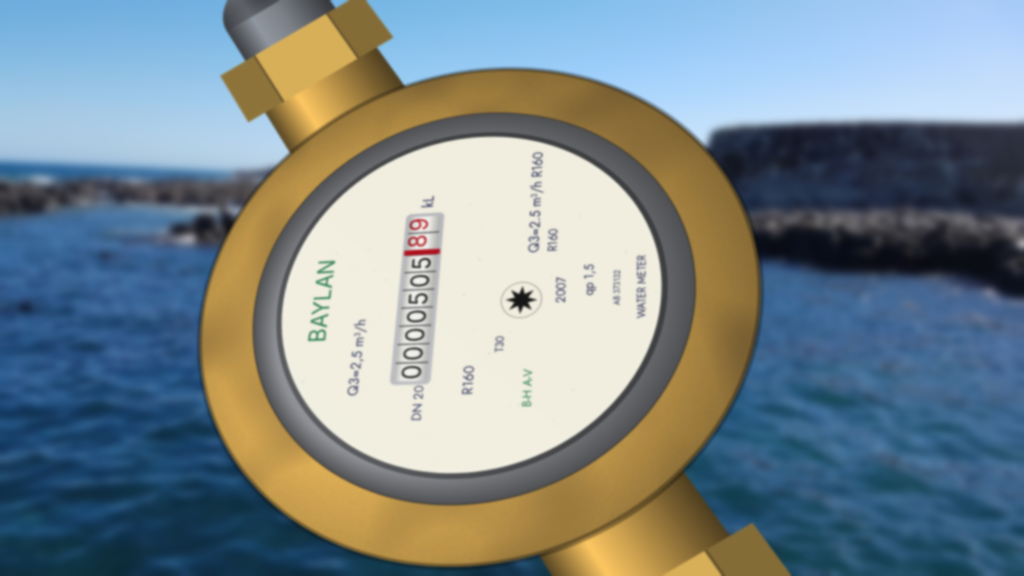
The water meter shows 505.89,kL
